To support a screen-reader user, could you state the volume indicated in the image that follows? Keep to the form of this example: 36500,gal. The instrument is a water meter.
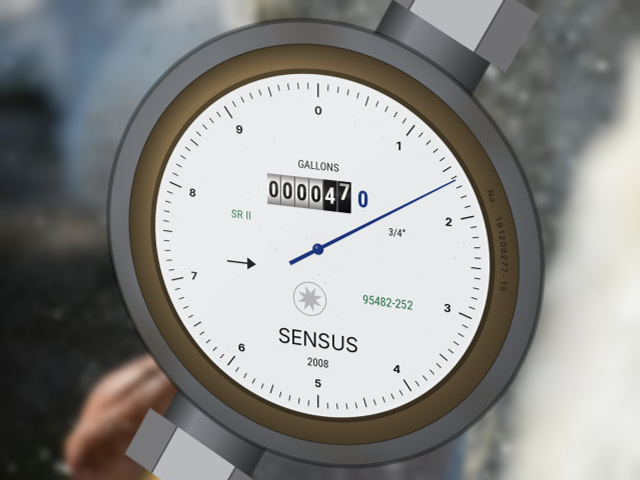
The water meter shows 471.6,gal
